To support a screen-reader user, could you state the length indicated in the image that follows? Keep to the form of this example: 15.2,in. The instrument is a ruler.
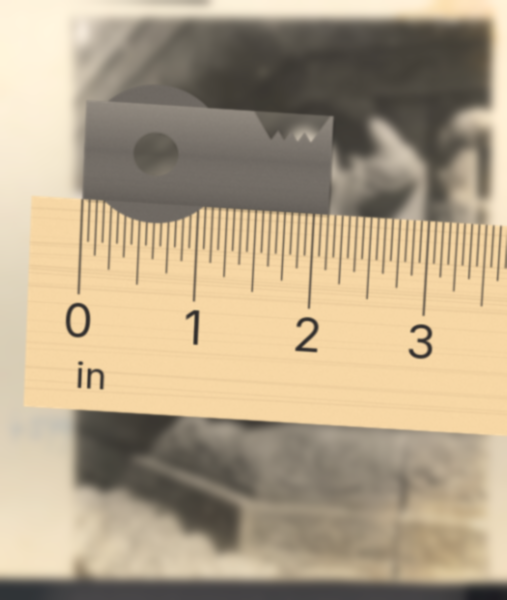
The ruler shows 2.125,in
